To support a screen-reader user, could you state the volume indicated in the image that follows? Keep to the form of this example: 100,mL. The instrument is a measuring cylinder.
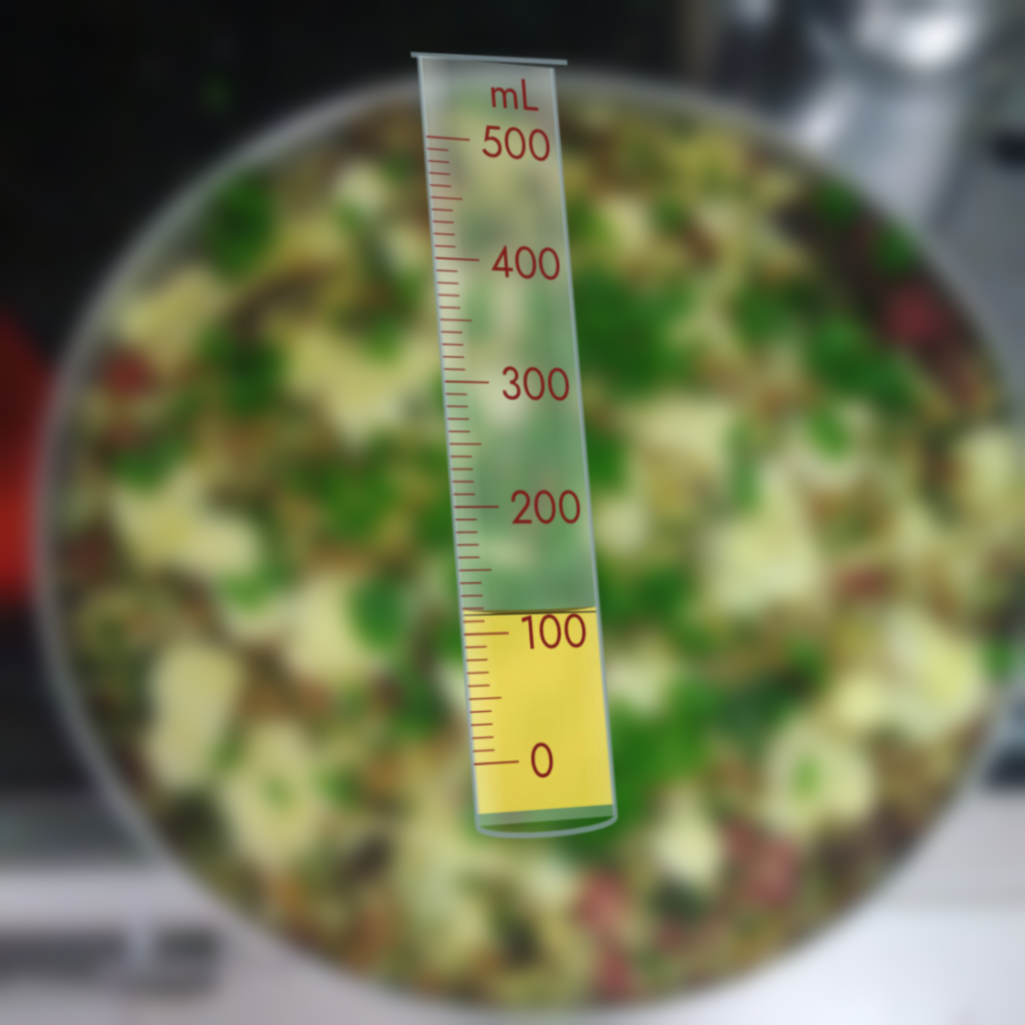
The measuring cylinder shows 115,mL
